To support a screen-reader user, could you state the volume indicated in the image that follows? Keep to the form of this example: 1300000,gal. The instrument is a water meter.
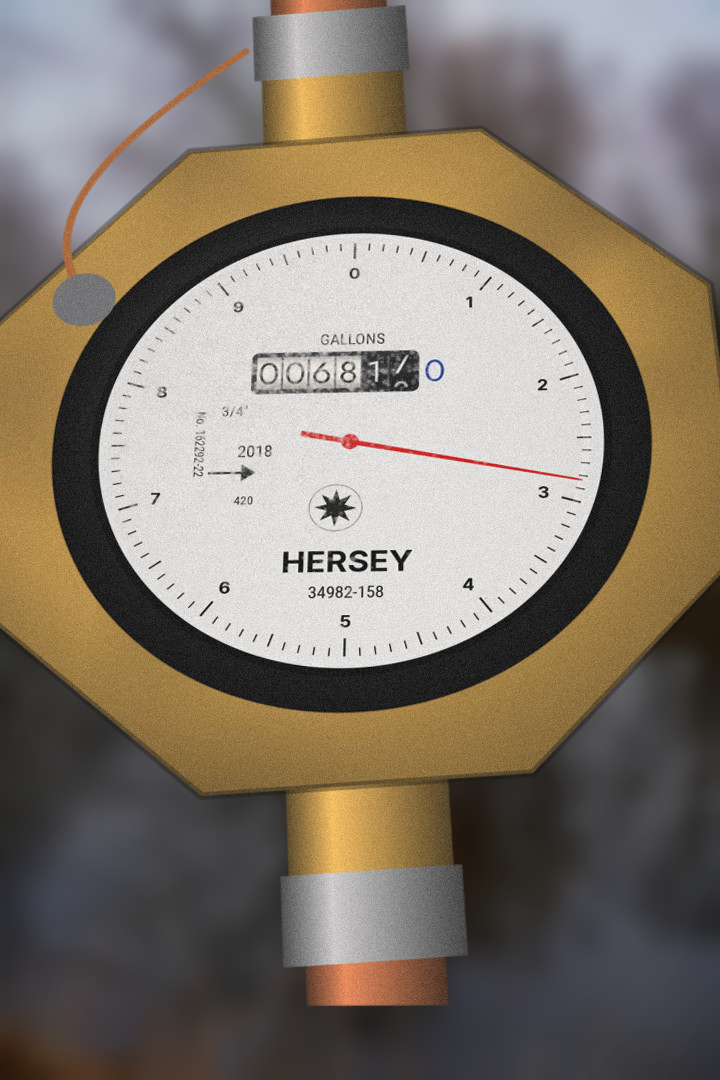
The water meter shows 68172.8,gal
